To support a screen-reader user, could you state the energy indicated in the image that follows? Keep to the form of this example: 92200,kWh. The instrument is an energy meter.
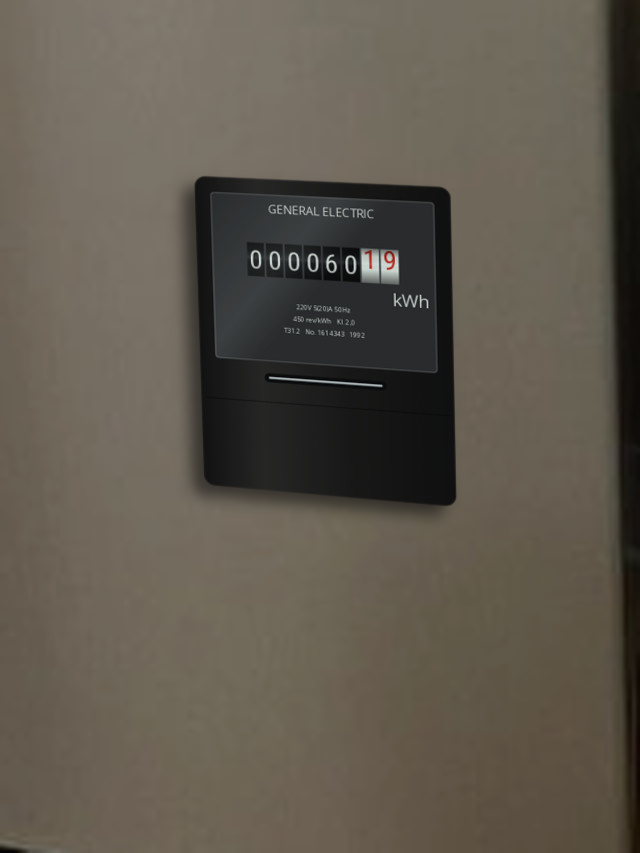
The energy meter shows 60.19,kWh
